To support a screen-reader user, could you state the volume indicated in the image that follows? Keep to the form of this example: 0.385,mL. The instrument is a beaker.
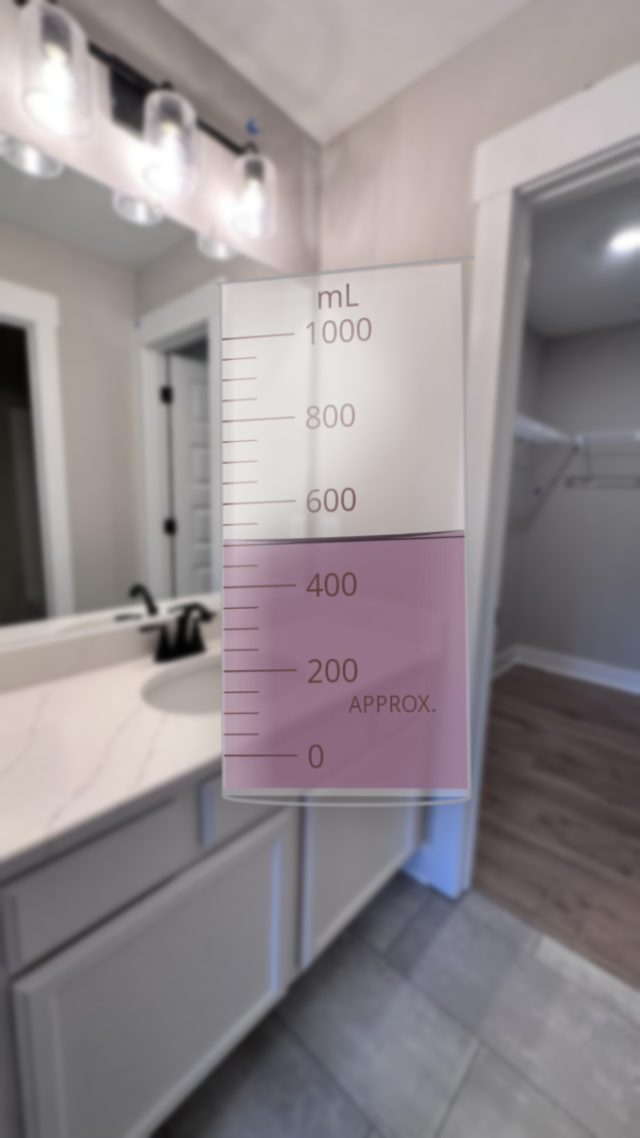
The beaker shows 500,mL
